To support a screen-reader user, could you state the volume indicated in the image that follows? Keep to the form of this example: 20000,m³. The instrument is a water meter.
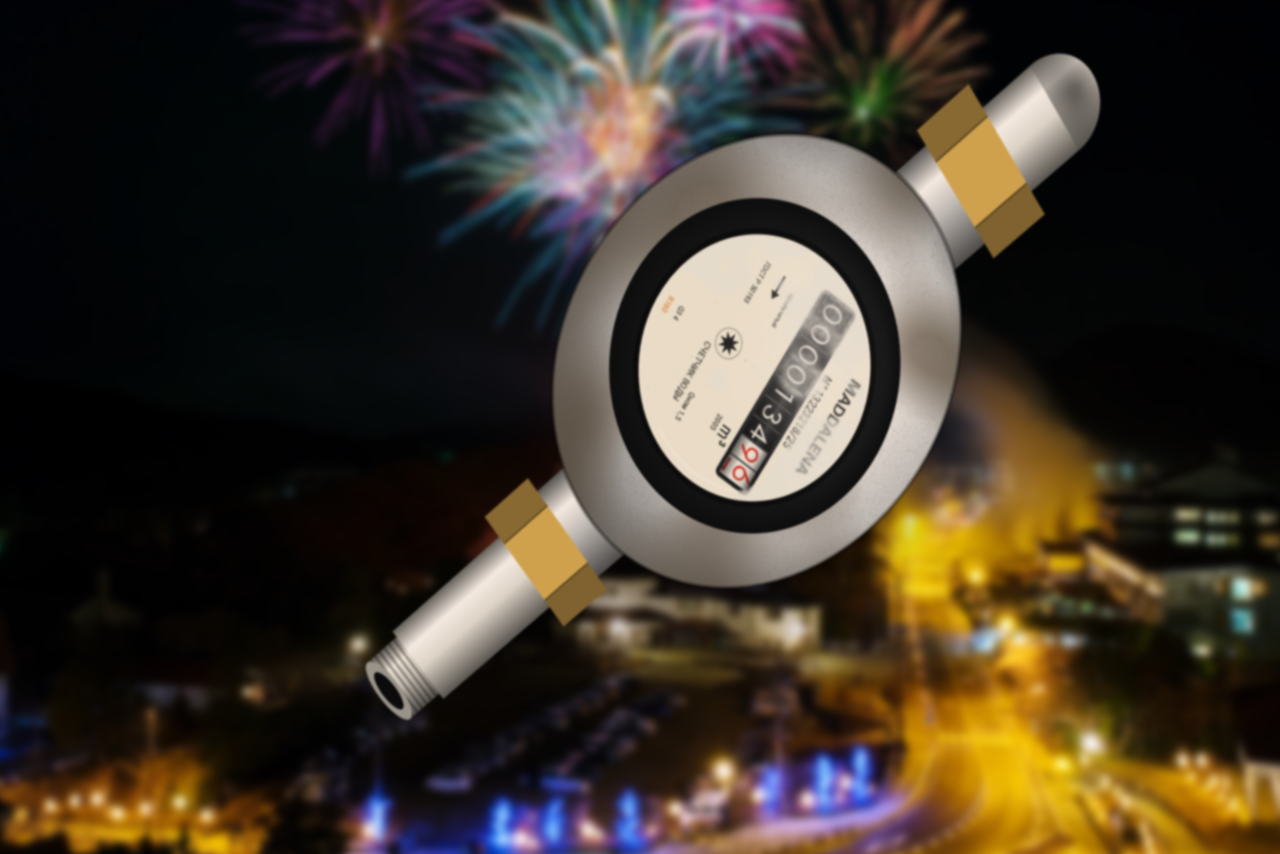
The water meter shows 134.96,m³
